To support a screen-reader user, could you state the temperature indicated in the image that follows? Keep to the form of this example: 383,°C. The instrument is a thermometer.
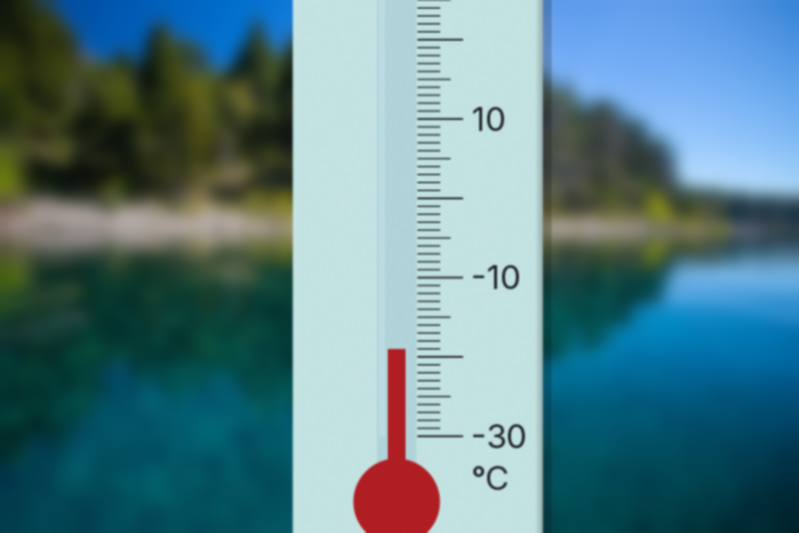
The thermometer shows -19,°C
